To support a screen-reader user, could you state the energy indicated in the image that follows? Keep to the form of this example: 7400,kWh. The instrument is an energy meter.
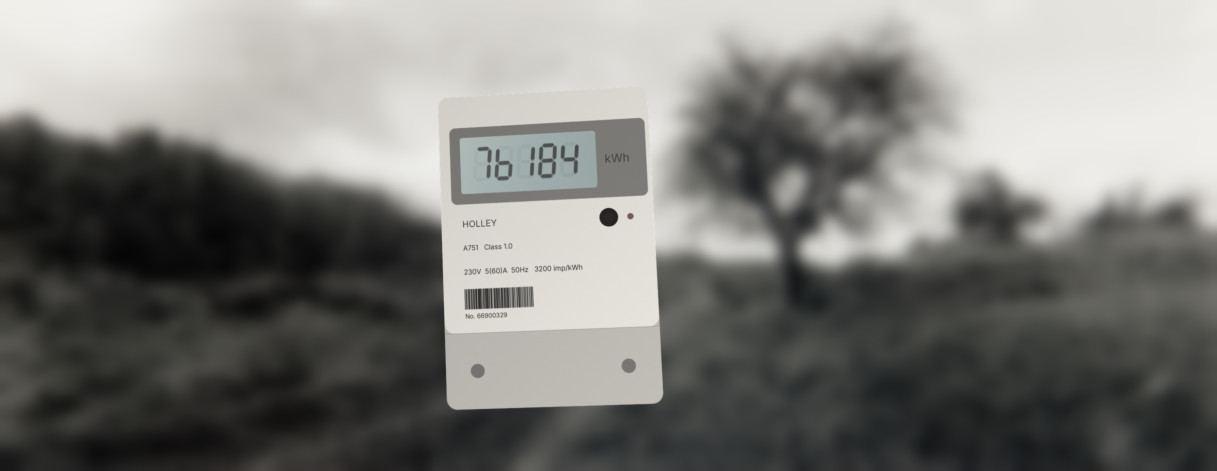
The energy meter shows 76184,kWh
